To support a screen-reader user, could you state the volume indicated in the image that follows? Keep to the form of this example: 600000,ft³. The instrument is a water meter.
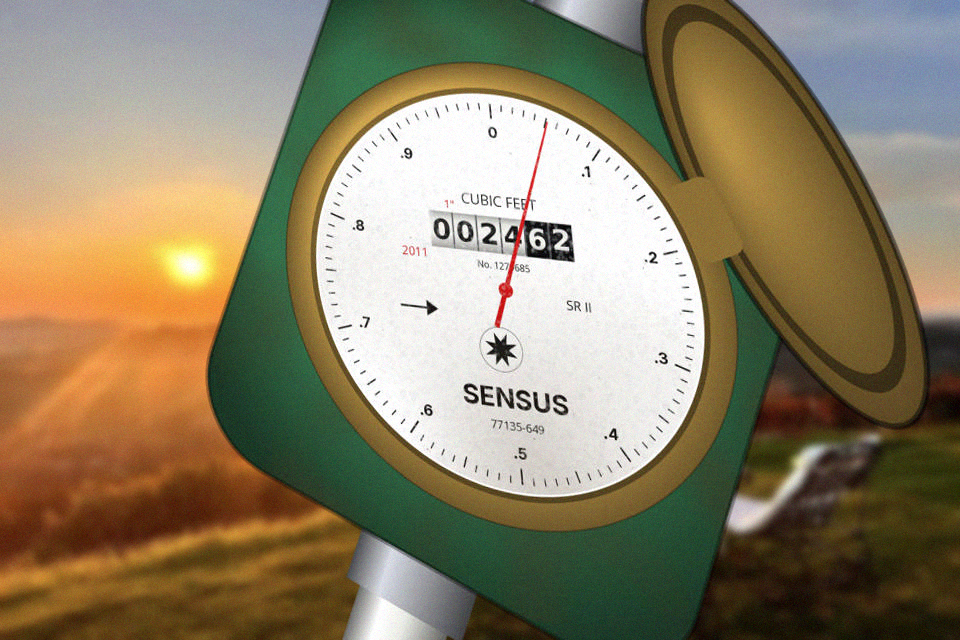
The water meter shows 2462.05,ft³
